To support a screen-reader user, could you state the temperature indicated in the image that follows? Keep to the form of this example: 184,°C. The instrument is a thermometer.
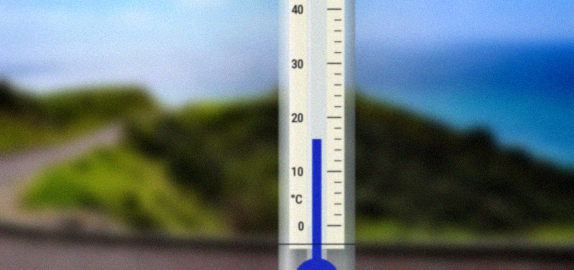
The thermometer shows 16,°C
